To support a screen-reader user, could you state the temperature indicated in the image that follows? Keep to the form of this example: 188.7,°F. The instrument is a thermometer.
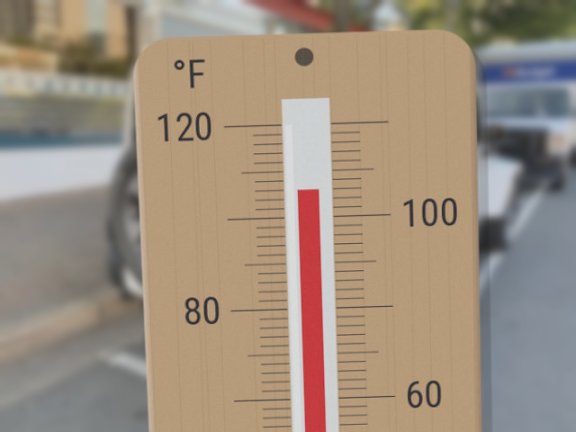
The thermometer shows 106,°F
